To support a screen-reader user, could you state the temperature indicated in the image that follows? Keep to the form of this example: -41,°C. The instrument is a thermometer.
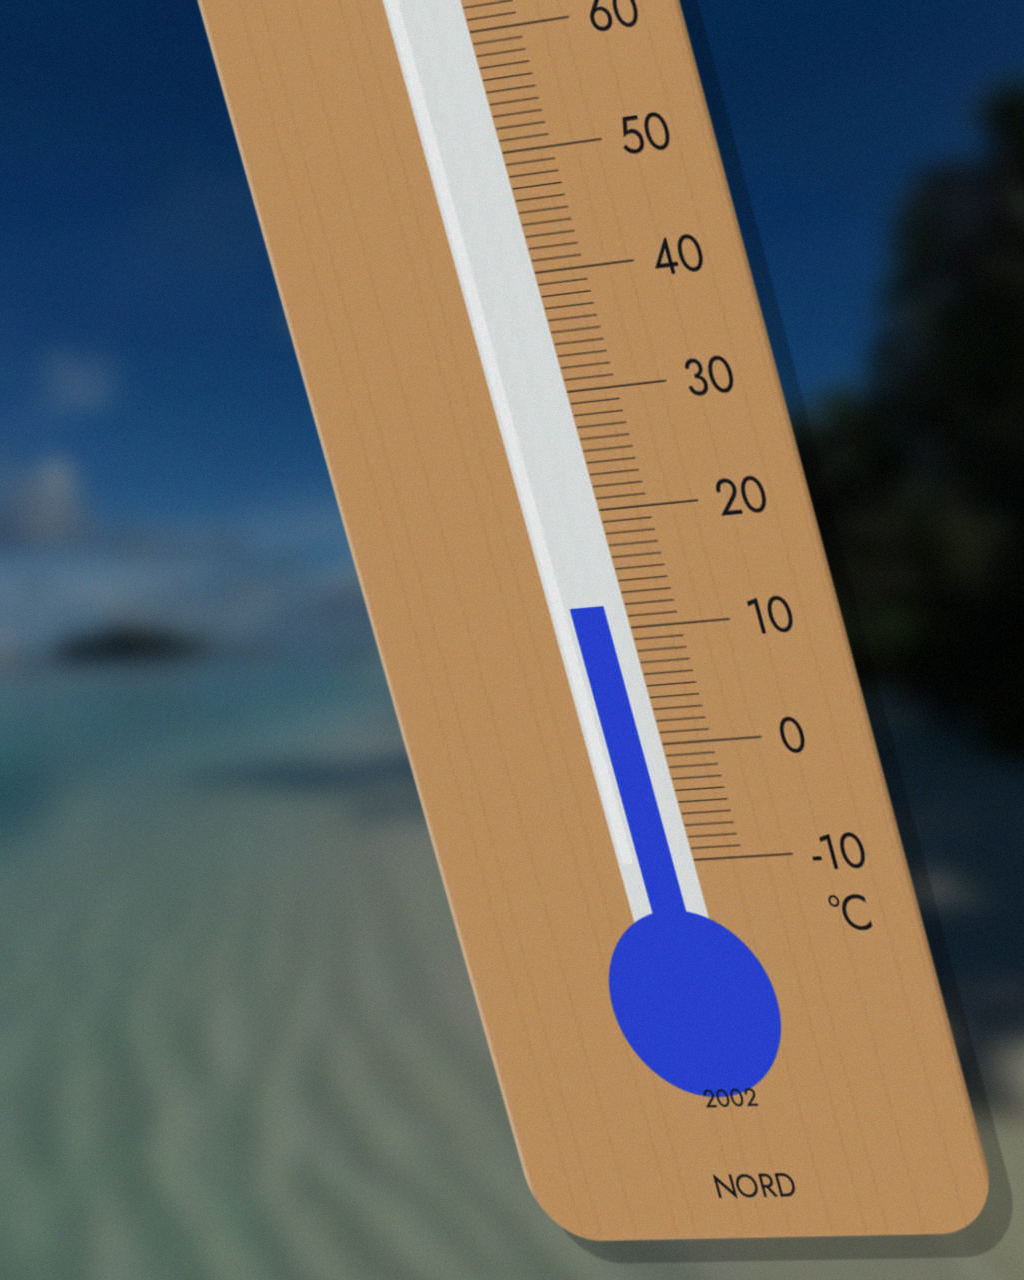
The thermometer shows 12,°C
